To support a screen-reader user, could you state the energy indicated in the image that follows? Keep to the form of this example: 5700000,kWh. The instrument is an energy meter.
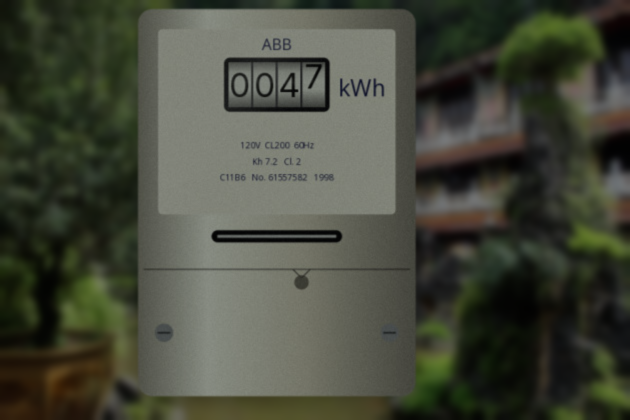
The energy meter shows 47,kWh
